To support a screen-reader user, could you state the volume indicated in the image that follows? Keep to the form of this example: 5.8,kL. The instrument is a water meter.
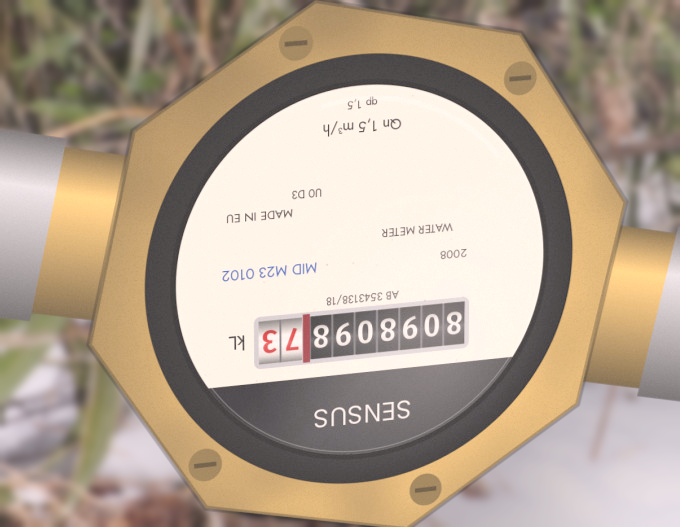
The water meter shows 8098098.73,kL
